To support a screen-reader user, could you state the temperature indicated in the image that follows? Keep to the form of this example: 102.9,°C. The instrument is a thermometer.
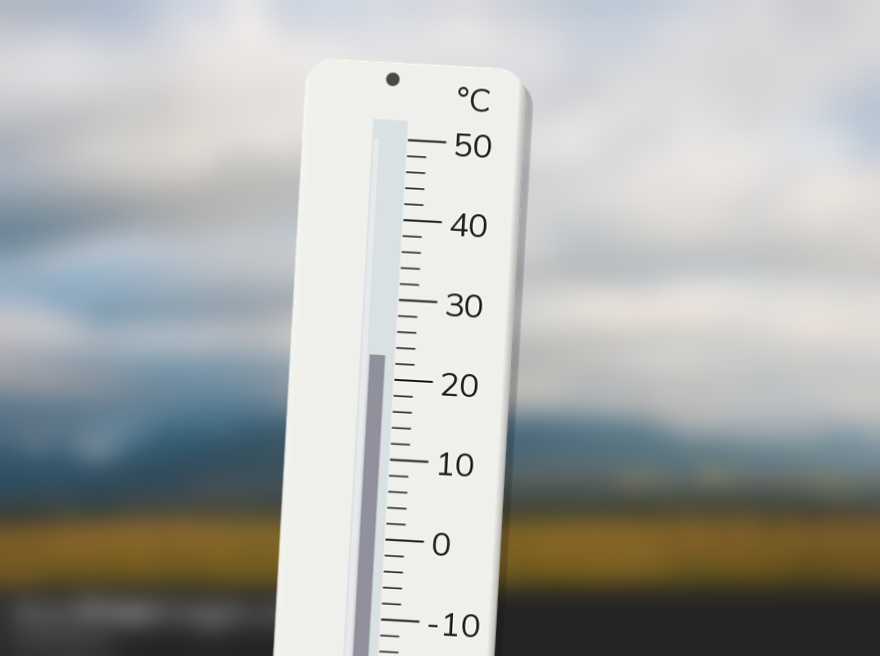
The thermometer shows 23,°C
